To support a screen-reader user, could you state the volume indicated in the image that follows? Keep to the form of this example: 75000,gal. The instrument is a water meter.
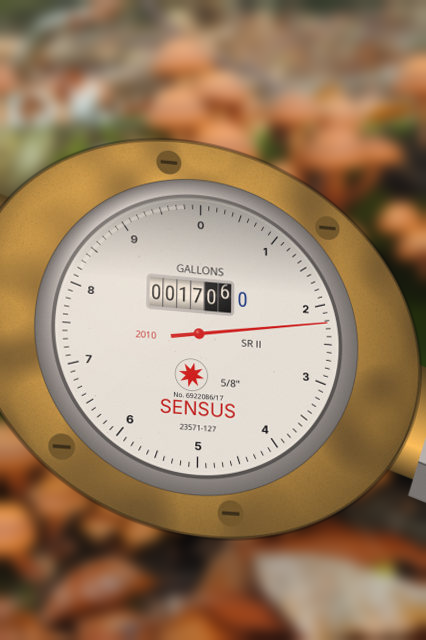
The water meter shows 17062.2,gal
